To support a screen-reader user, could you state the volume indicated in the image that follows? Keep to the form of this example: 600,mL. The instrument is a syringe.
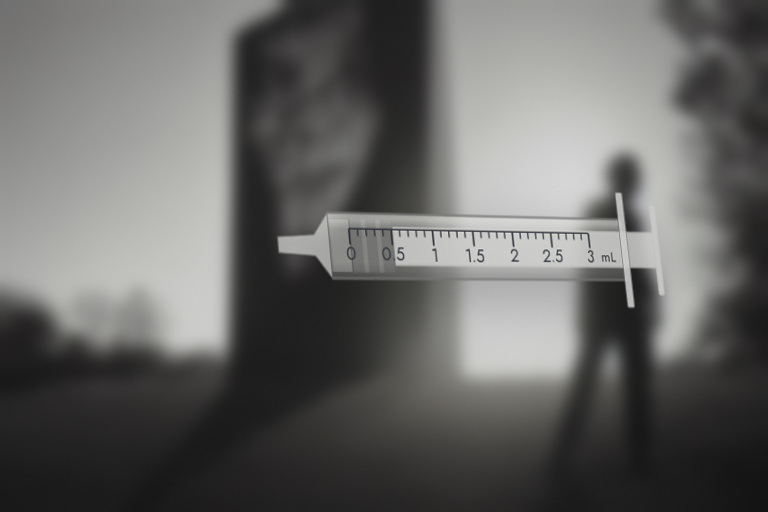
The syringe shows 0,mL
